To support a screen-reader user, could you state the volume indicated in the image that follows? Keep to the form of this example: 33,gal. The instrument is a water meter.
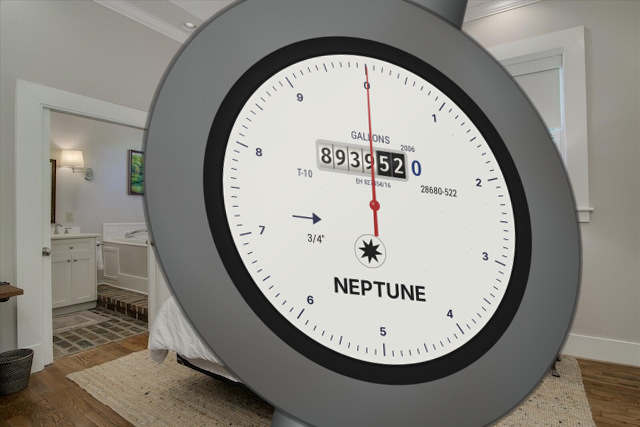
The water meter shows 8939520.0,gal
